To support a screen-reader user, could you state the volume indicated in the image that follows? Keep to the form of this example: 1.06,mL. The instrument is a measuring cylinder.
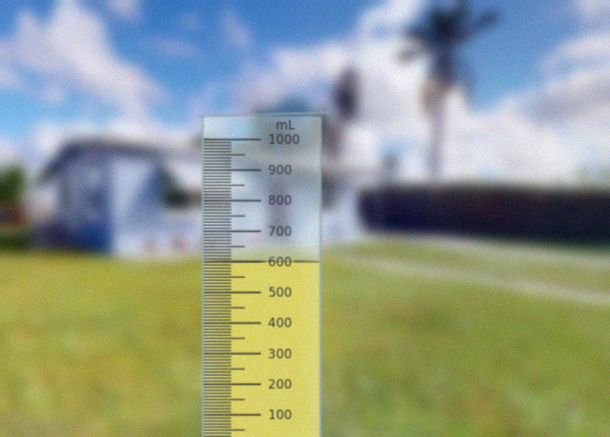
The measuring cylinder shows 600,mL
